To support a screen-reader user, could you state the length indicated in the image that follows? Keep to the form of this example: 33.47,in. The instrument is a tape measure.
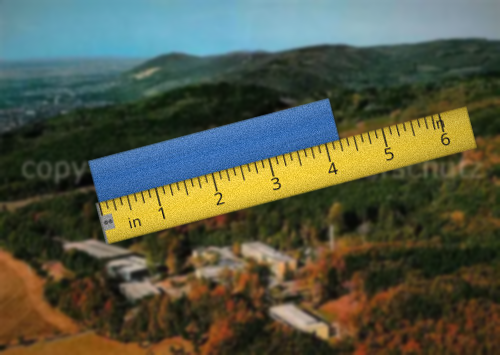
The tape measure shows 4.25,in
